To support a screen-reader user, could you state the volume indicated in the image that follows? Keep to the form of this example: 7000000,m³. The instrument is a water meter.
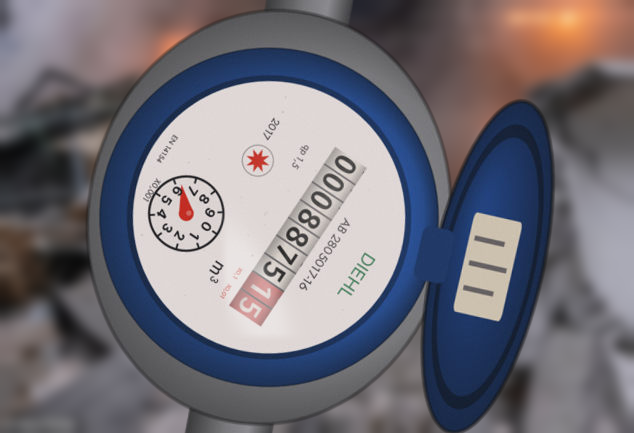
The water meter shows 8875.156,m³
